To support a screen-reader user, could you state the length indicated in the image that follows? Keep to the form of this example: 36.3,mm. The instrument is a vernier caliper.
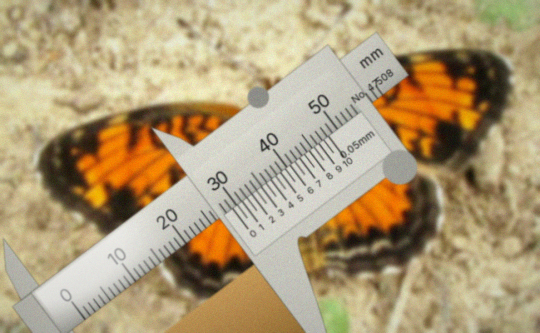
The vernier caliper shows 29.2,mm
